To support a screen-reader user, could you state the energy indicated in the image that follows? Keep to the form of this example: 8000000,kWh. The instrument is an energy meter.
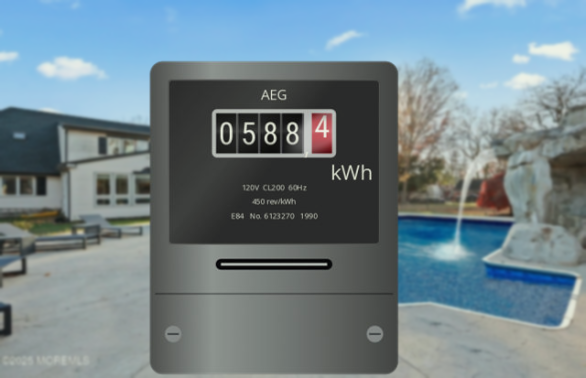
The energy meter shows 588.4,kWh
